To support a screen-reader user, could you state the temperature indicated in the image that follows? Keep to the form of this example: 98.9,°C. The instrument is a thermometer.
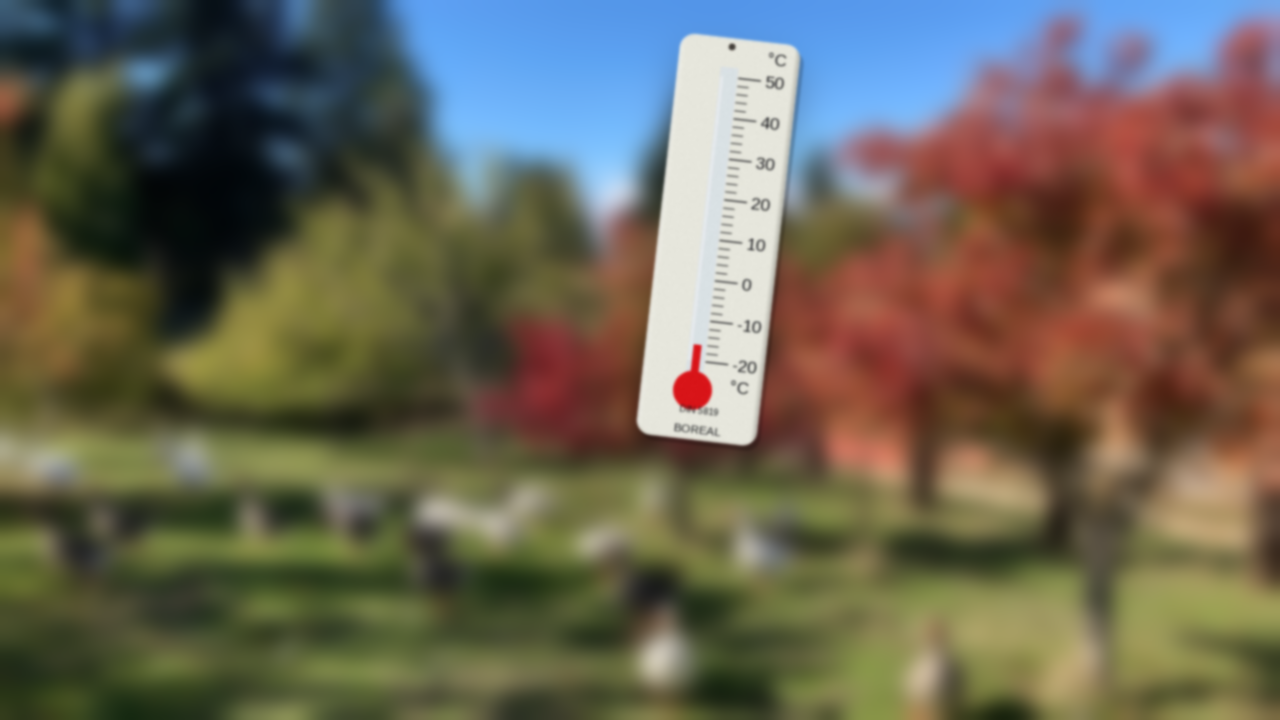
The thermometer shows -16,°C
